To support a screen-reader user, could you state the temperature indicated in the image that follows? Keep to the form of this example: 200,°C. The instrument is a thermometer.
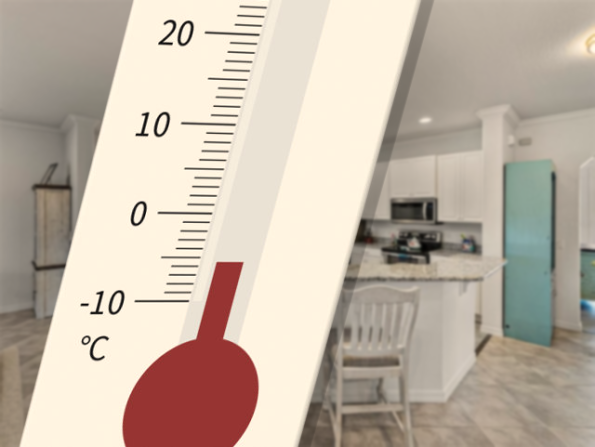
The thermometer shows -5.5,°C
